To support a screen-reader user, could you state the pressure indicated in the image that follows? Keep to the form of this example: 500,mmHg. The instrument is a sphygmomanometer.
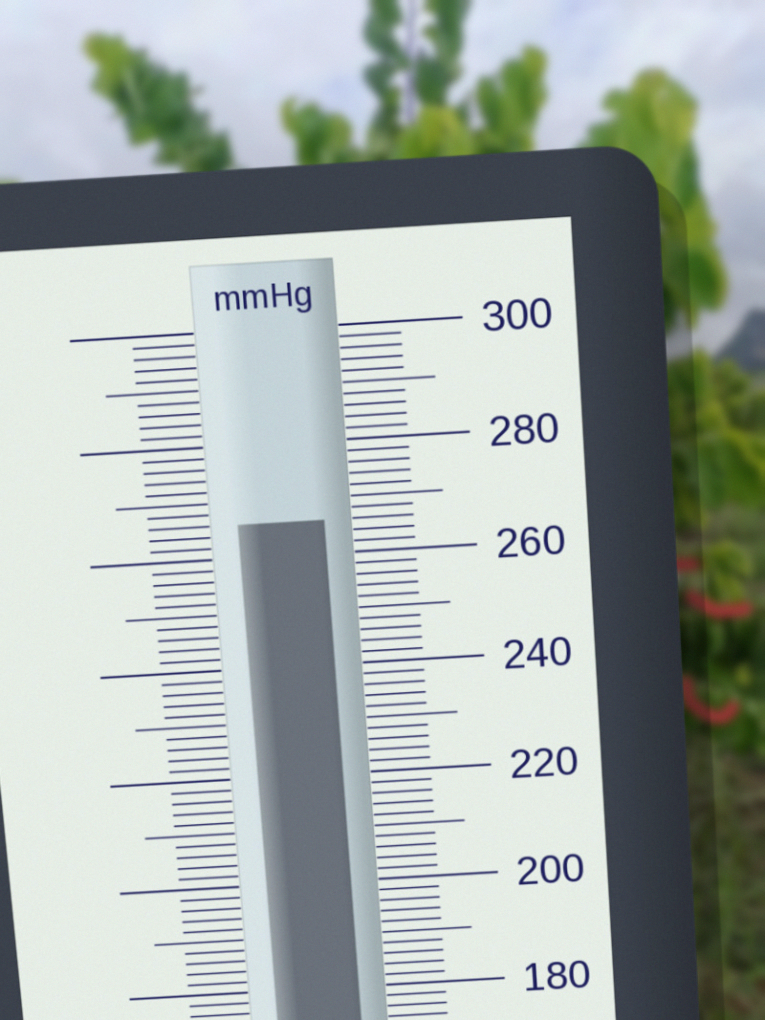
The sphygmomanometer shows 266,mmHg
